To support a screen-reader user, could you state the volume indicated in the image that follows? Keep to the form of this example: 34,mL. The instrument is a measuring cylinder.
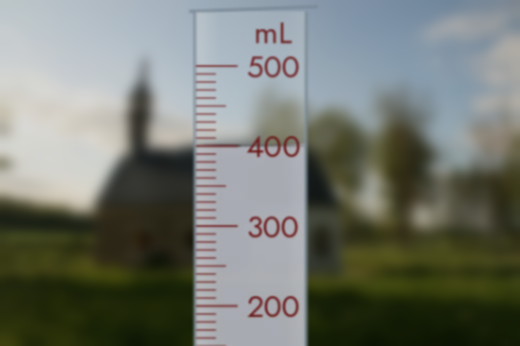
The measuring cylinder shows 400,mL
